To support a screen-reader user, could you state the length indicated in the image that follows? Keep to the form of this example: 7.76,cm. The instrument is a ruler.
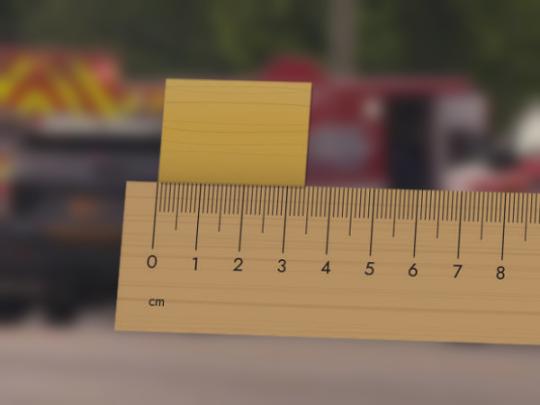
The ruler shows 3.4,cm
